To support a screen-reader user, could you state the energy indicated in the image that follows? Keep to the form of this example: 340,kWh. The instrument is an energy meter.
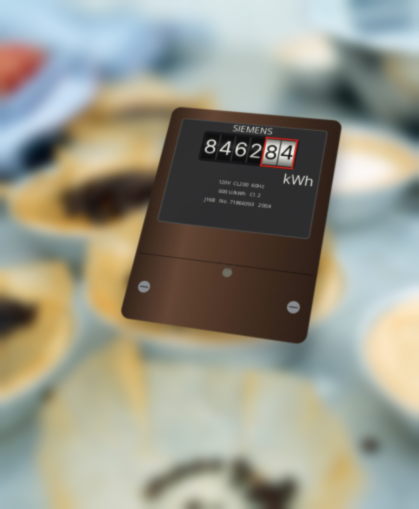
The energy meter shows 8462.84,kWh
